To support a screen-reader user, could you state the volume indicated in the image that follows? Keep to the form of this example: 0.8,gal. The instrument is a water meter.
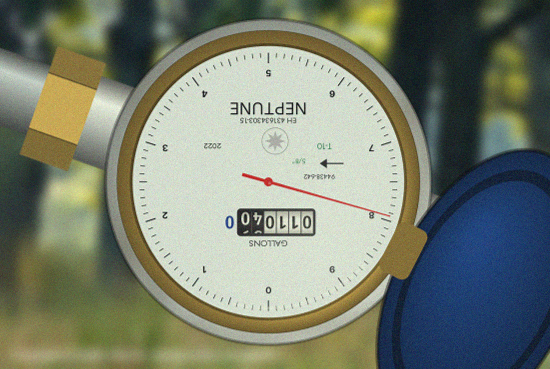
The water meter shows 110397.9,gal
